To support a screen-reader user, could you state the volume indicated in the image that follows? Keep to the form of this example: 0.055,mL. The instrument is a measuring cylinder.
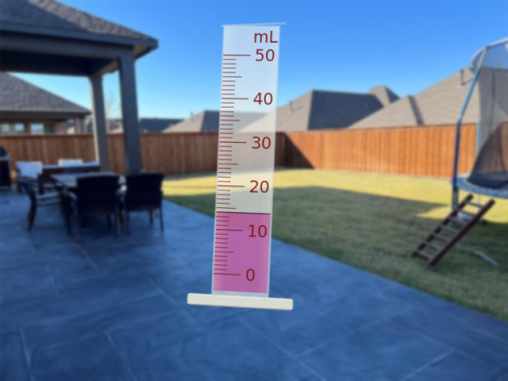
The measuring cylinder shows 14,mL
